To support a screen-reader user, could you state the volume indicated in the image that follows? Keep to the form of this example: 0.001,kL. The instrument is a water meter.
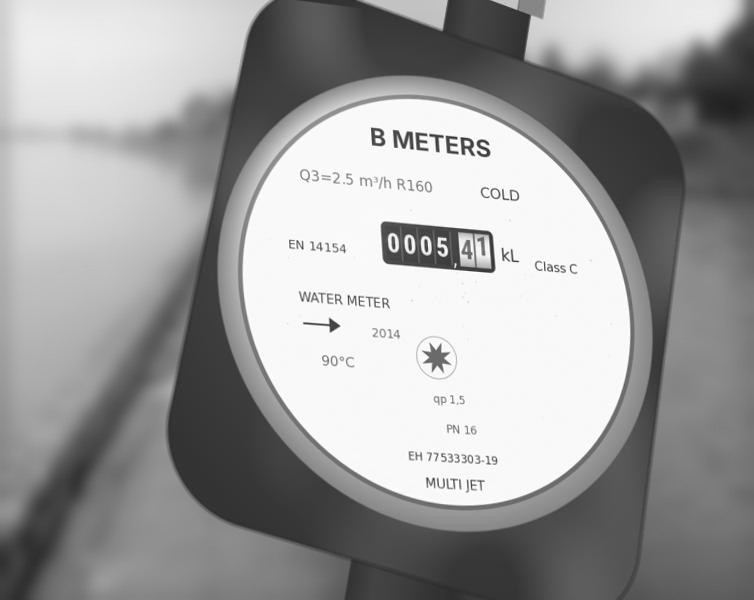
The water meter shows 5.41,kL
